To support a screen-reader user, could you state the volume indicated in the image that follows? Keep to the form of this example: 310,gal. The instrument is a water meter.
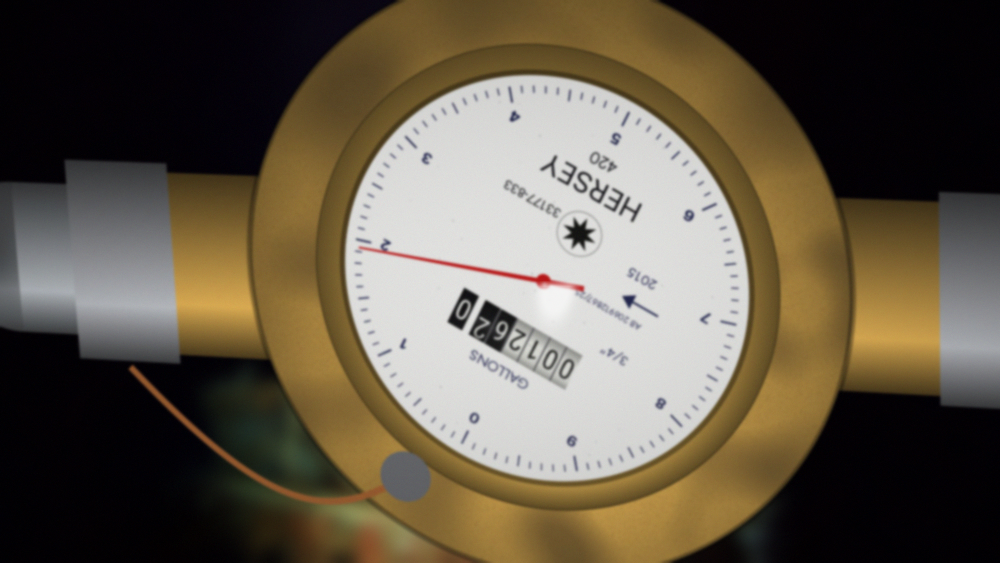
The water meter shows 12621.9,gal
